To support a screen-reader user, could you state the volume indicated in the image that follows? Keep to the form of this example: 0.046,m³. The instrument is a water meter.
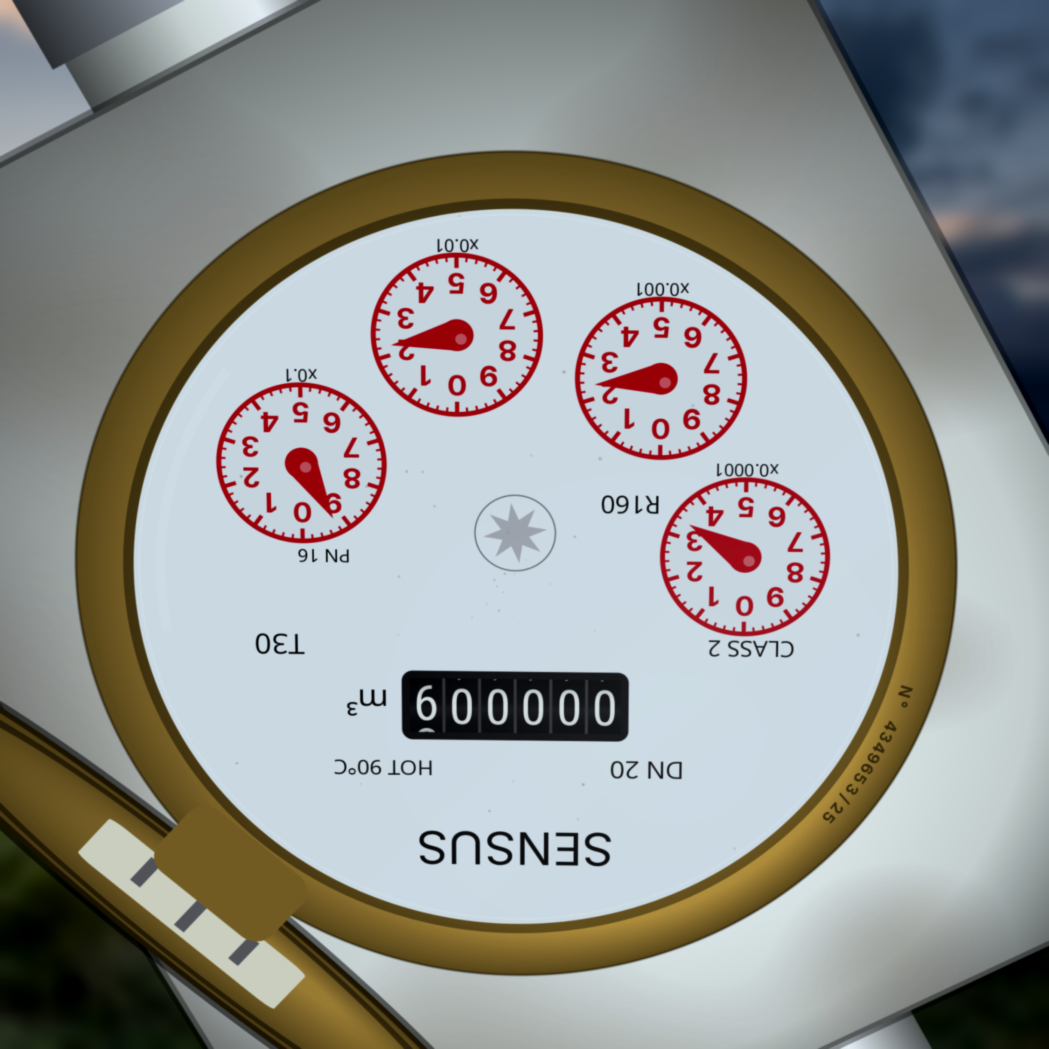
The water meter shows 8.9223,m³
